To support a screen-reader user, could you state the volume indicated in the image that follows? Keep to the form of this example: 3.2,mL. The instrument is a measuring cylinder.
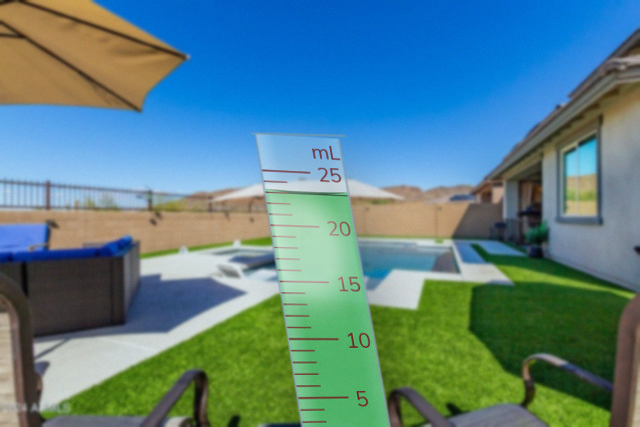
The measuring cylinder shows 23,mL
